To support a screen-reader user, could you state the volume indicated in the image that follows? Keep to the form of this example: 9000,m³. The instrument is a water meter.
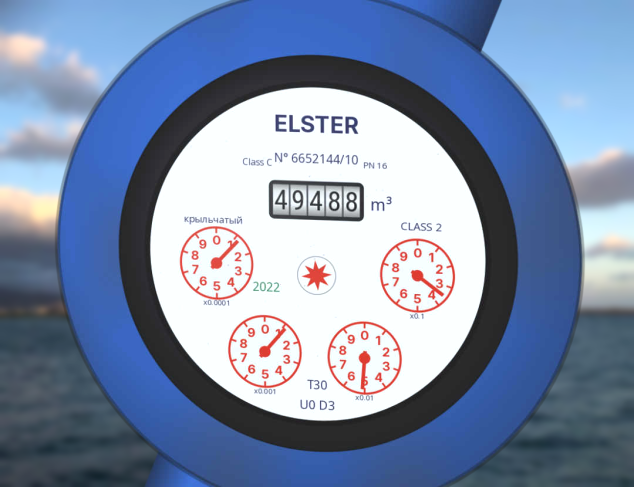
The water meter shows 49488.3511,m³
